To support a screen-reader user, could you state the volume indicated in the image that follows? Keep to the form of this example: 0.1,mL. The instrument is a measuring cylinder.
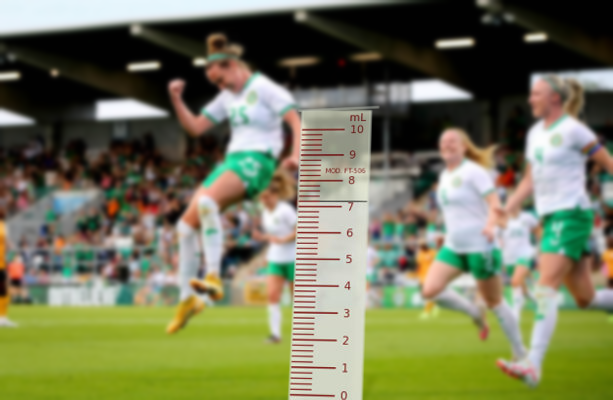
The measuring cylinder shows 7.2,mL
